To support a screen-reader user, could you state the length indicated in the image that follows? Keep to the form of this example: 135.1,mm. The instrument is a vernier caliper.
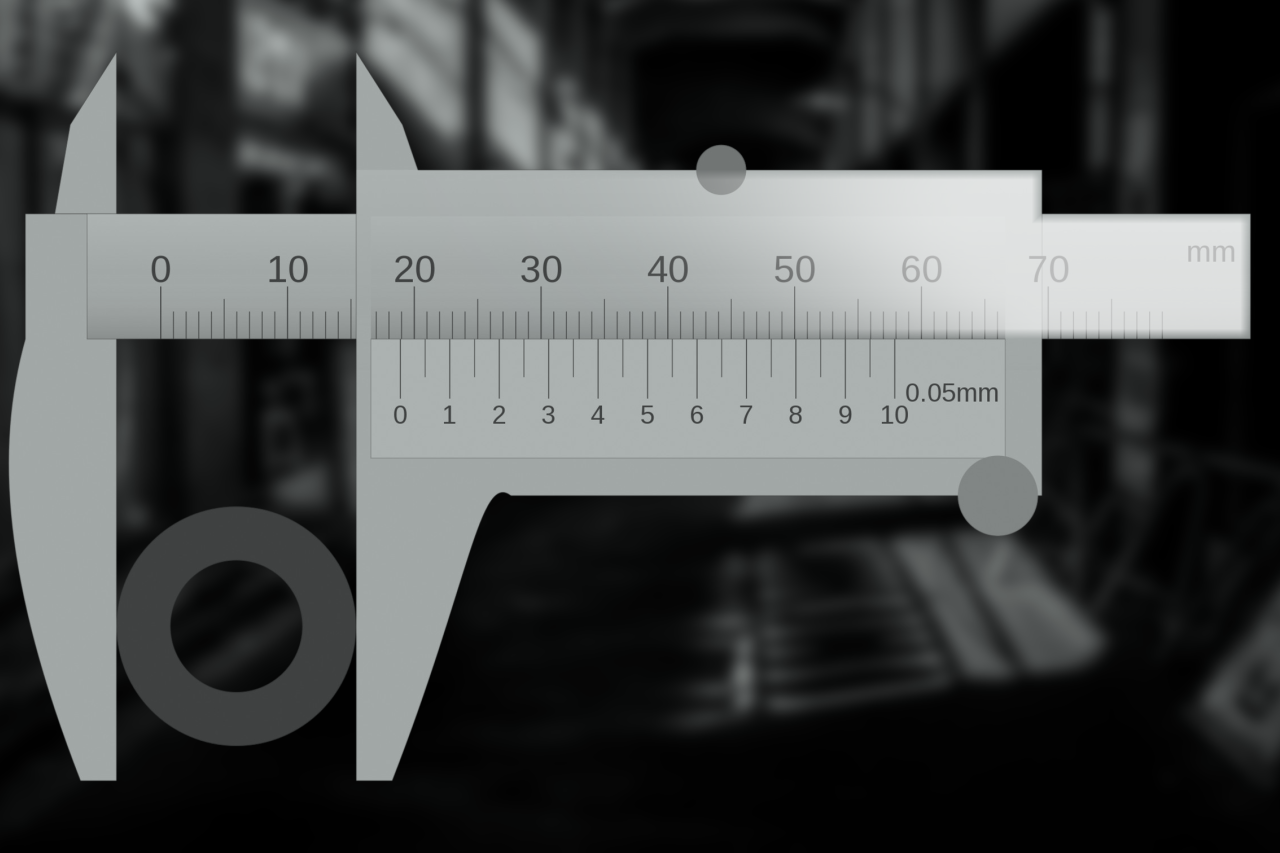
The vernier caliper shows 18.9,mm
